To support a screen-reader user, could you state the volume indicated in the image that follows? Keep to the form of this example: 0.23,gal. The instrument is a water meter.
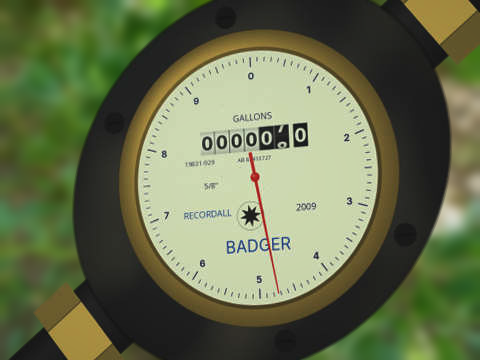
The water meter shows 74.7,gal
